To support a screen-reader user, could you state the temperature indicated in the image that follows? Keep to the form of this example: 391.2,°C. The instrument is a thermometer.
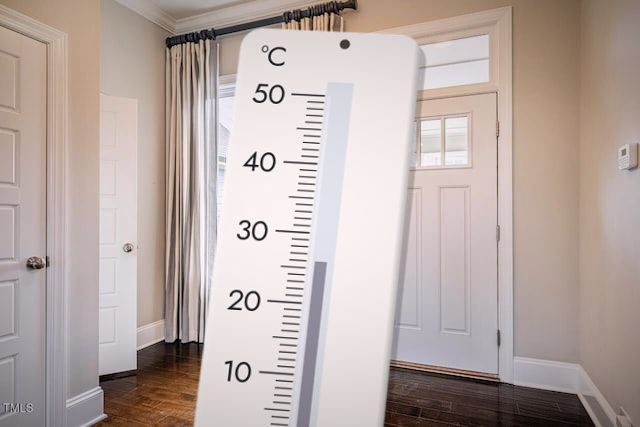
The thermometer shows 26,°C
